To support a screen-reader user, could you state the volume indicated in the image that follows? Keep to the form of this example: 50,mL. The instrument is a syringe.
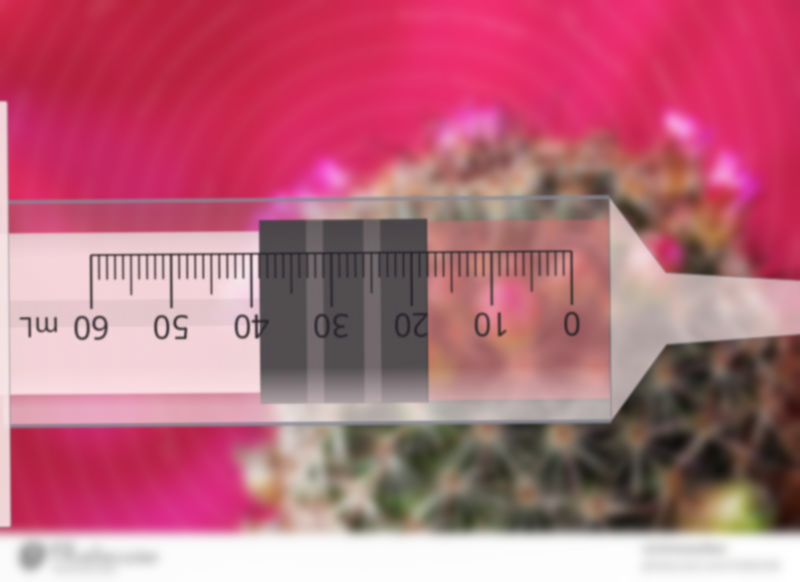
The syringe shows 18,mL
